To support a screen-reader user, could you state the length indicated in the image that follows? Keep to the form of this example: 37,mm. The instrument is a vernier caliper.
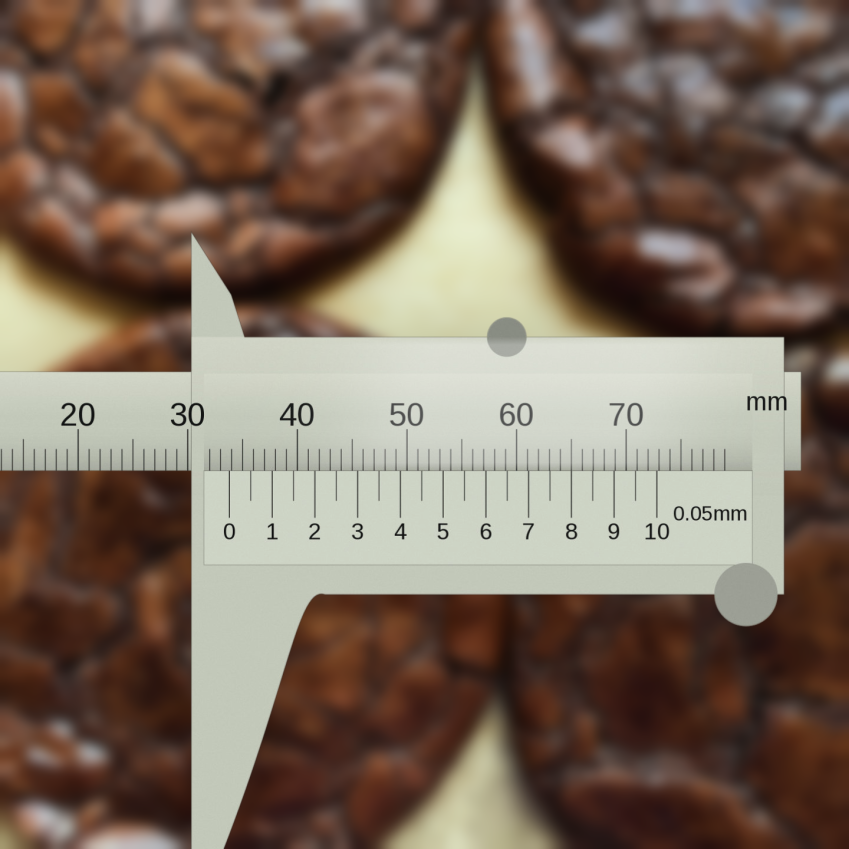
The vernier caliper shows 33.8,mm
